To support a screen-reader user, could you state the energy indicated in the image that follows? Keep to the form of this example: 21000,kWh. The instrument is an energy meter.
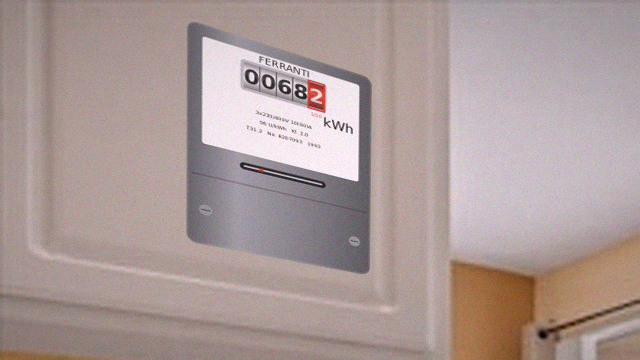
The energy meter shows 68.2,kWh
